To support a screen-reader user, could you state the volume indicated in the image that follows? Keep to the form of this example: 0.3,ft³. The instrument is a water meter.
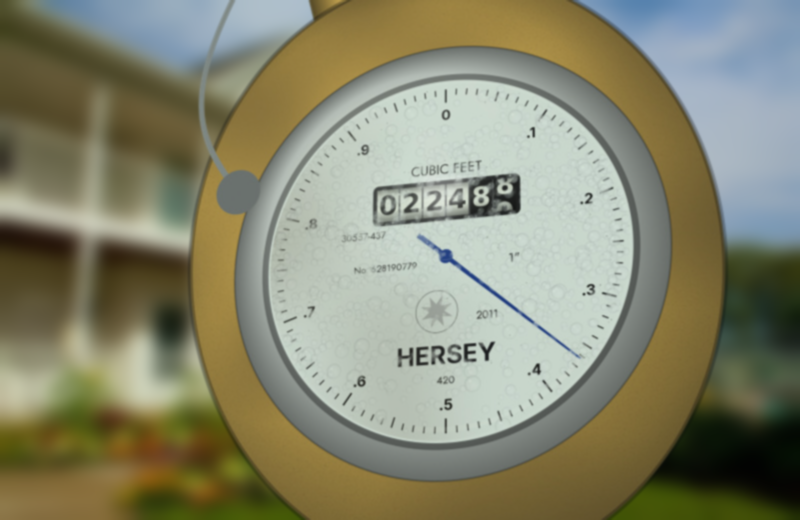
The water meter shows 22488.36,ft³
